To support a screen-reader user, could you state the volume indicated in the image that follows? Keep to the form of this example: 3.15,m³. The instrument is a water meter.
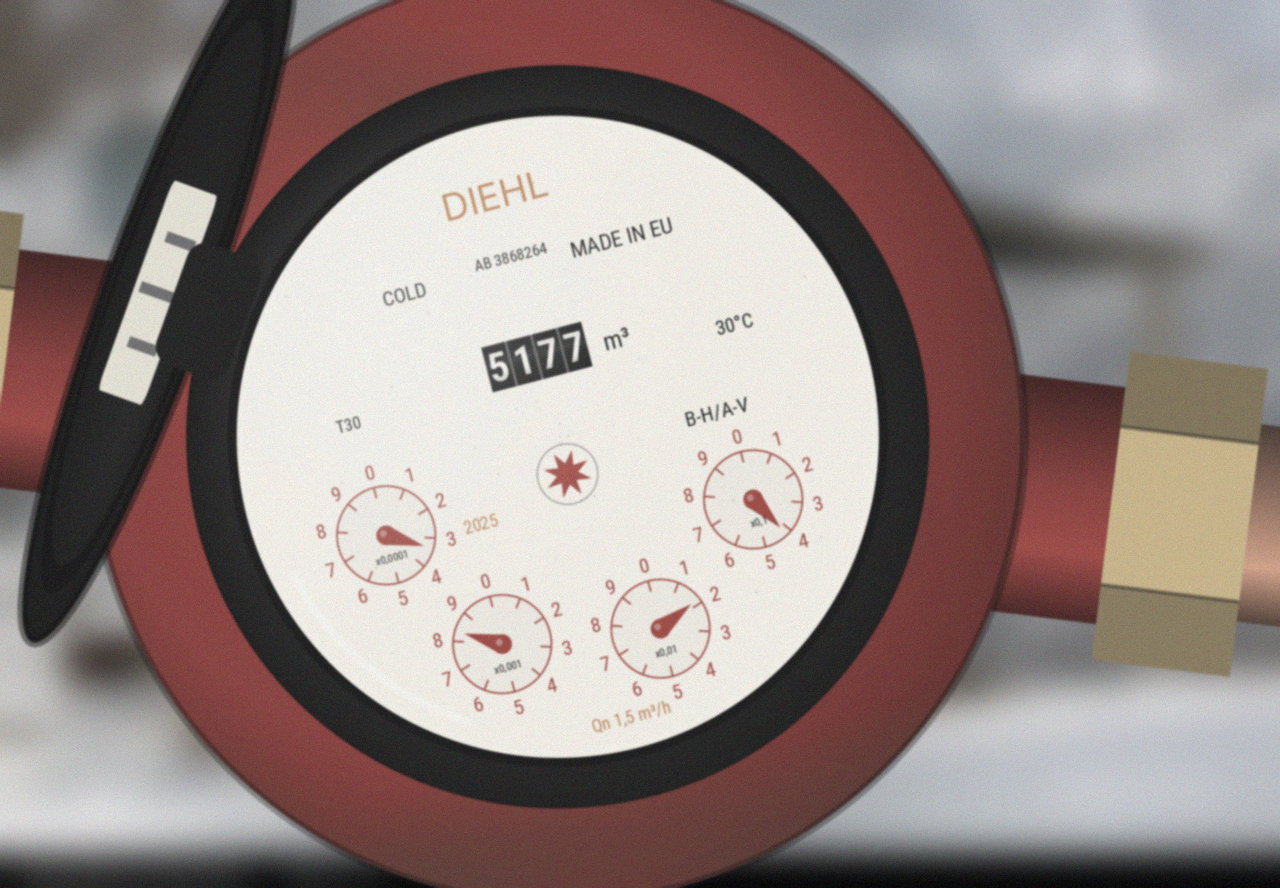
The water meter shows 5177.4183,m³
